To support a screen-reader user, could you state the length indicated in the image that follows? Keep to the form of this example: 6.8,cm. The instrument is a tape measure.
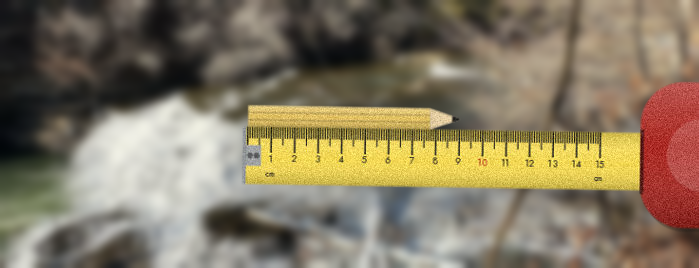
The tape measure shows 9,cm
